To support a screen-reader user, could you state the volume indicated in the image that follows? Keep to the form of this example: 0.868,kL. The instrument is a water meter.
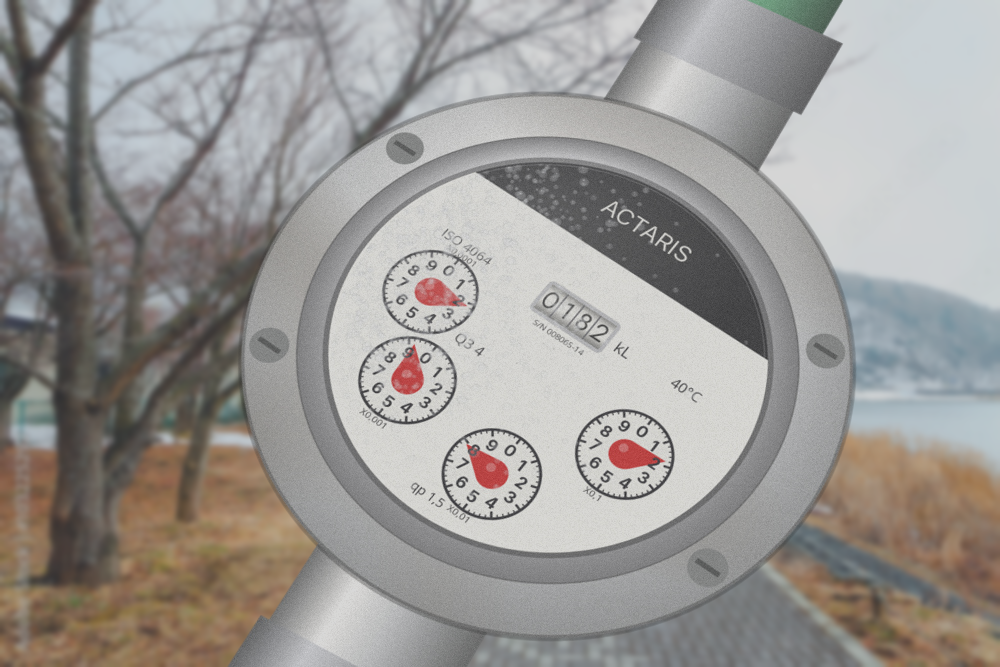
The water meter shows 182.1792,kL
